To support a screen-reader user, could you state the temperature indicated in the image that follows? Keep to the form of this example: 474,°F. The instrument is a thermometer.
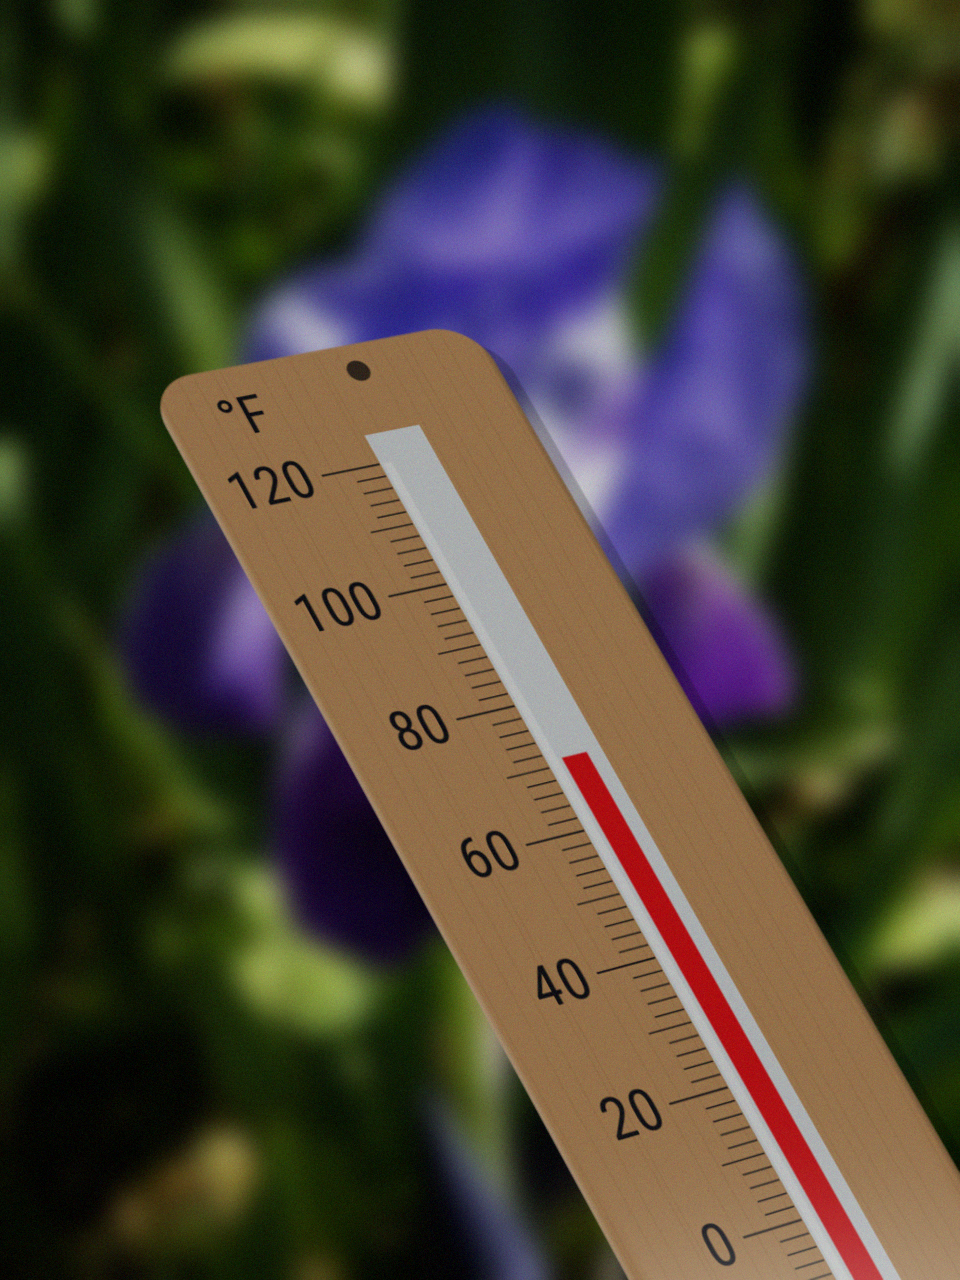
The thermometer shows 71,°F
